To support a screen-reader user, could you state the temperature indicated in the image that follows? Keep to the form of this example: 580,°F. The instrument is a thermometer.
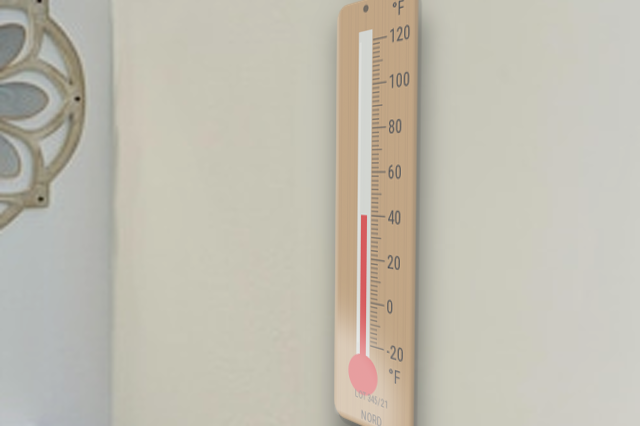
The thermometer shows 40,°F
